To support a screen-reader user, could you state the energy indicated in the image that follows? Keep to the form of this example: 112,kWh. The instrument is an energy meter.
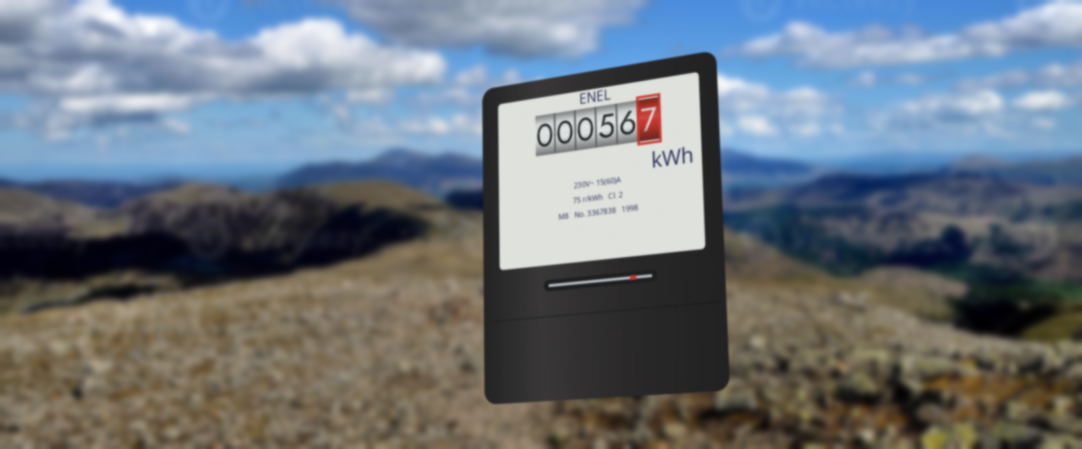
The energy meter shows 56.7,kWh
